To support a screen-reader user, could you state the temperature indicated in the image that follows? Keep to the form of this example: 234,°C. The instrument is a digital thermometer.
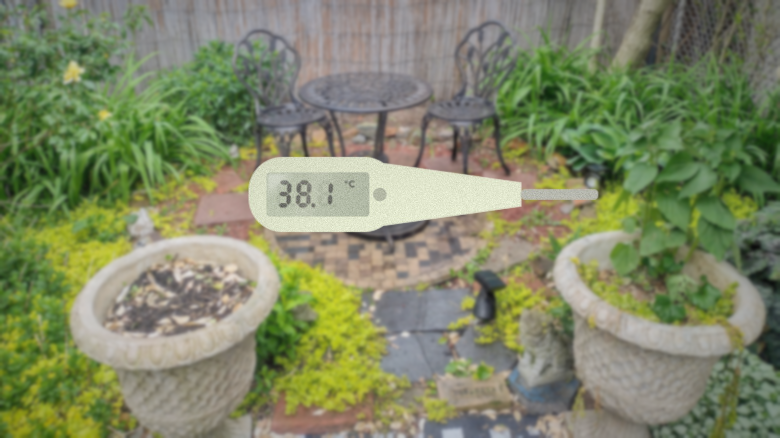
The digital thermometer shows 38.1,°C
